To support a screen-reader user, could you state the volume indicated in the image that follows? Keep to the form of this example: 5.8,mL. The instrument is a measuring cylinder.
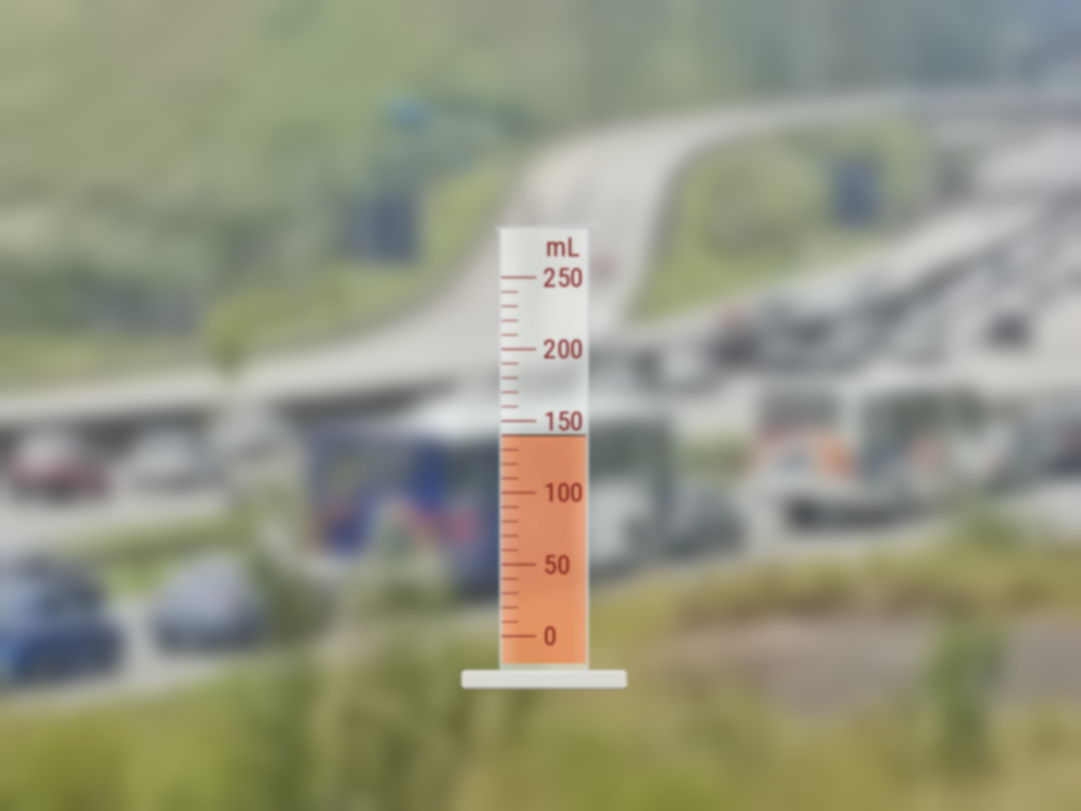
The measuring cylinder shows 140,mL
